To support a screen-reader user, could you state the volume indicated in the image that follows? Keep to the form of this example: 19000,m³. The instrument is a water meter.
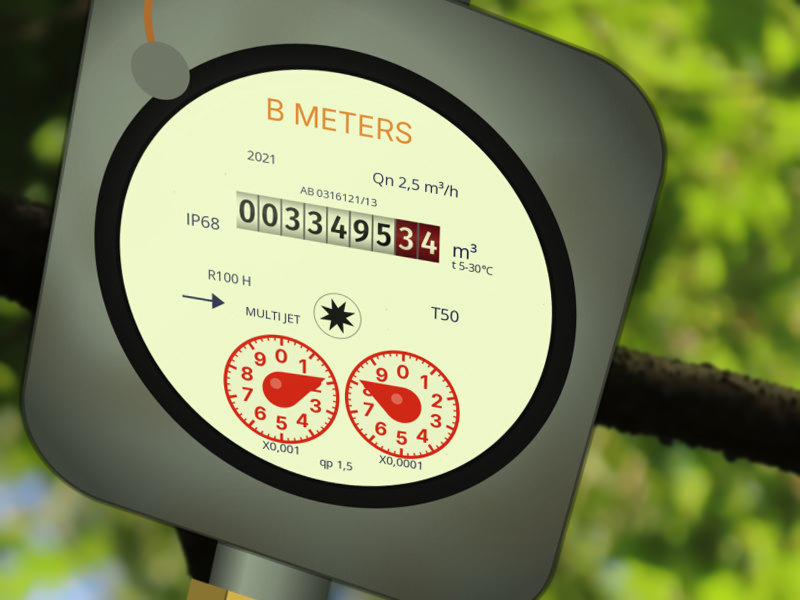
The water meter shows 33495.3418,m³
